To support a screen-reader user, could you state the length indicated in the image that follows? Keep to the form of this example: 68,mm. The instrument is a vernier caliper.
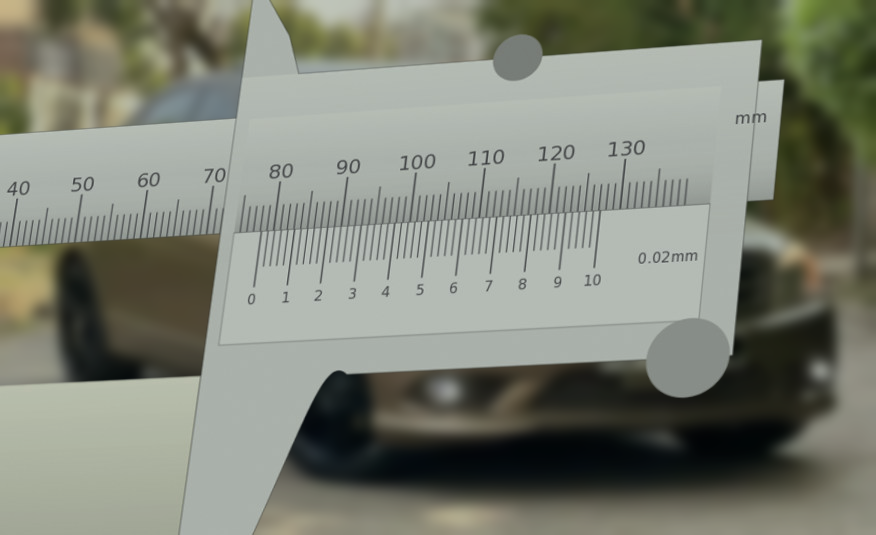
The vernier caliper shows 78.2,mm
